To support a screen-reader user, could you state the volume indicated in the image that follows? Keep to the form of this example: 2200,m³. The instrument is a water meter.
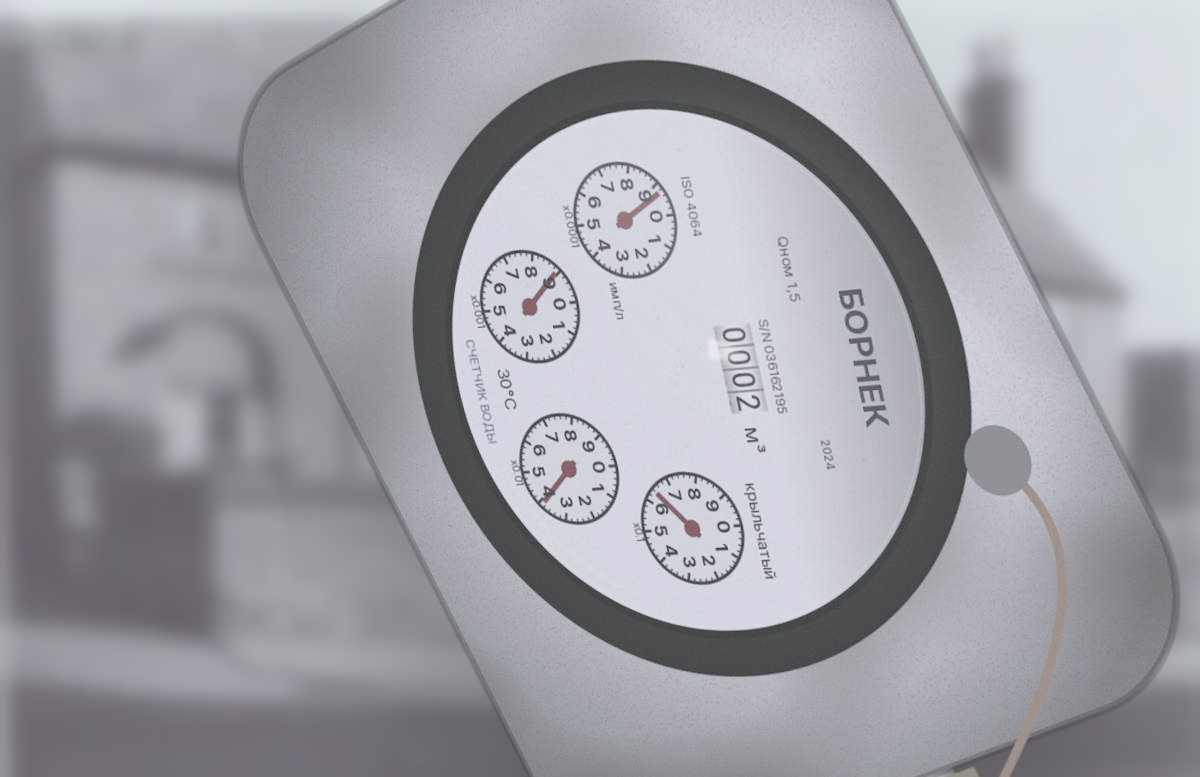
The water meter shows 2.6389,m³
